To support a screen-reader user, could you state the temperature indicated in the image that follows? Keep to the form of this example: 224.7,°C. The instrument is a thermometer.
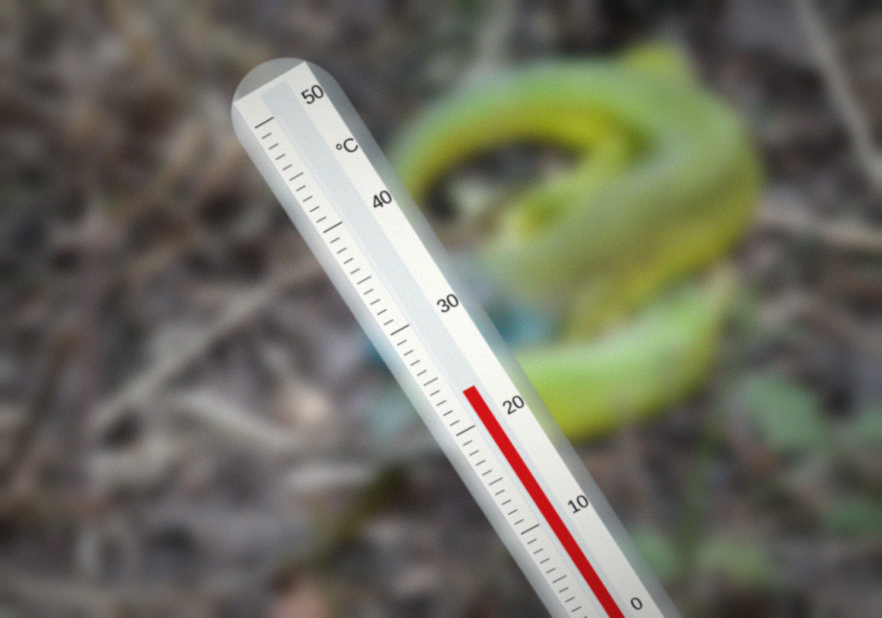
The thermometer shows 23,°C
